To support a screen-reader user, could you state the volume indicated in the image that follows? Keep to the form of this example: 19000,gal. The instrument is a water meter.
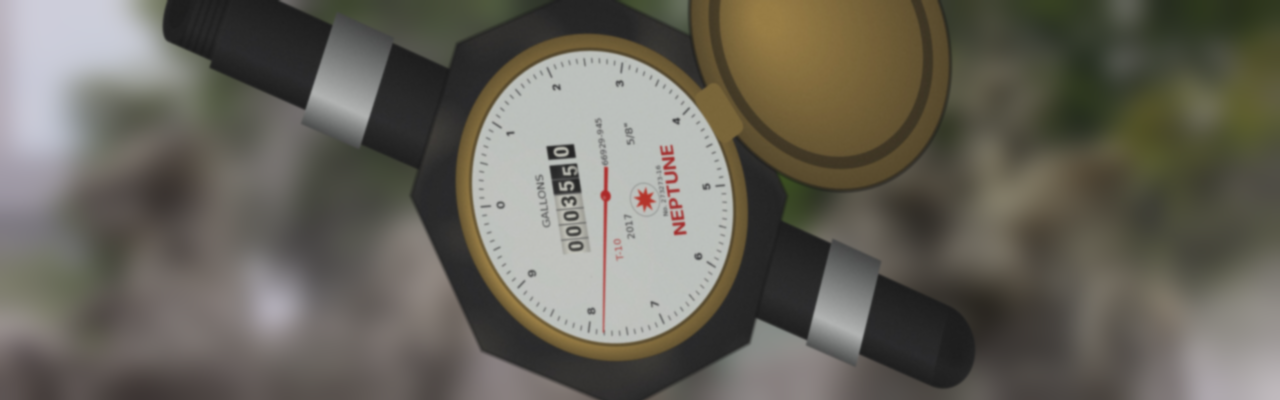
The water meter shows 3547.8,gal
